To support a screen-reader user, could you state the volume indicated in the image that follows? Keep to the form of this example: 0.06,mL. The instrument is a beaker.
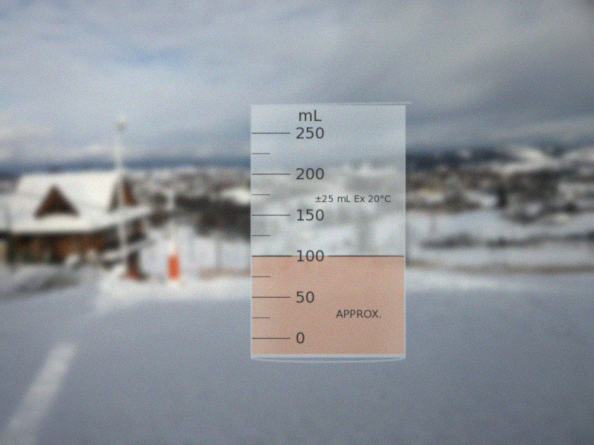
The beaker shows 100,mL
